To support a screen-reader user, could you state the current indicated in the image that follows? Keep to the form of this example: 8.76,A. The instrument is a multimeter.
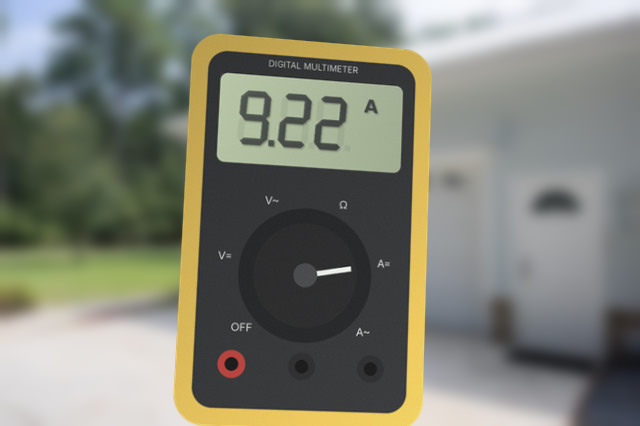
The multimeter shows 9.22,A
